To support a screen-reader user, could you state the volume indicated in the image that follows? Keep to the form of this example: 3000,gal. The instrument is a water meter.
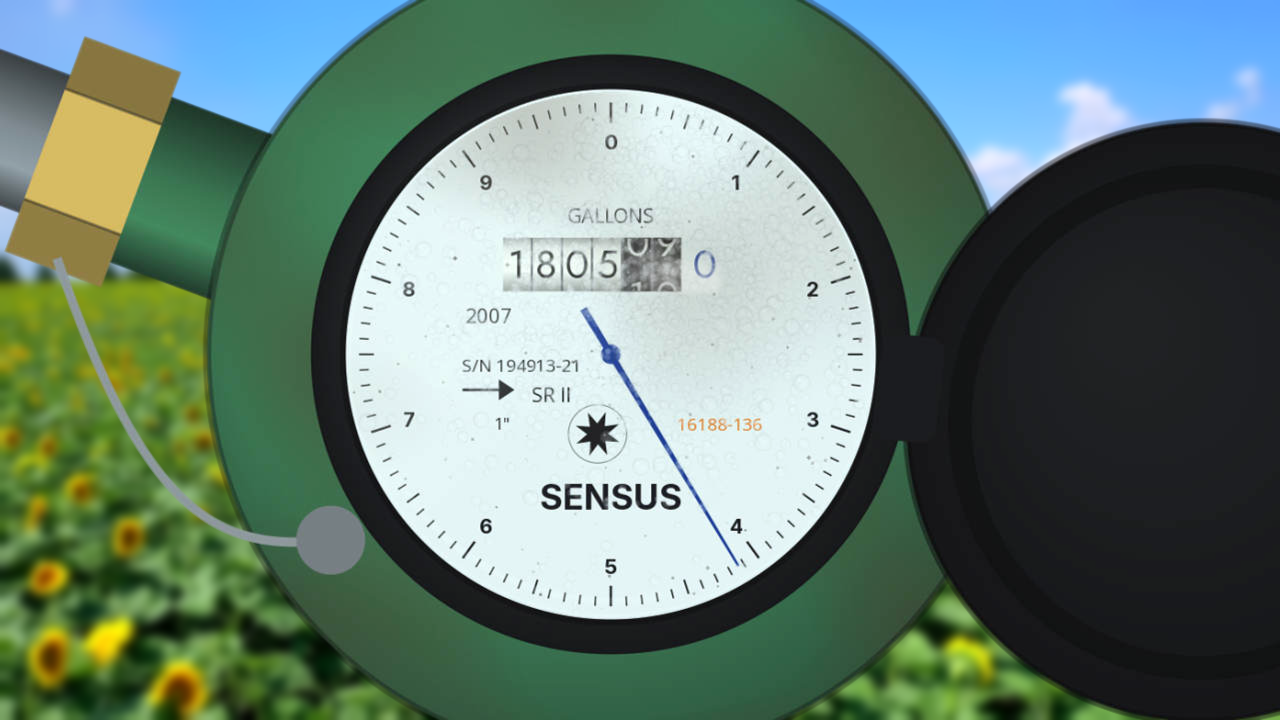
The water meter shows 1805094.1,gal
